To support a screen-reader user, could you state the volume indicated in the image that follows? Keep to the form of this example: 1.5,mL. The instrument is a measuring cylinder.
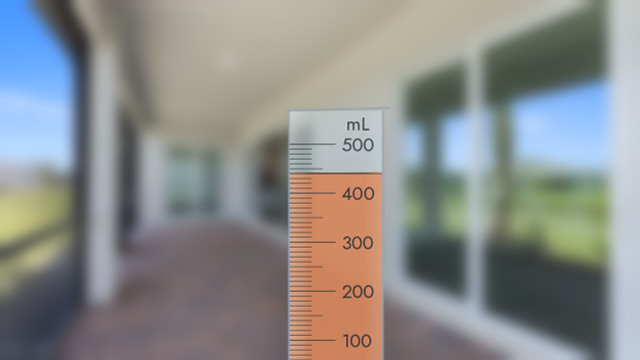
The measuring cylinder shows 440,mL
